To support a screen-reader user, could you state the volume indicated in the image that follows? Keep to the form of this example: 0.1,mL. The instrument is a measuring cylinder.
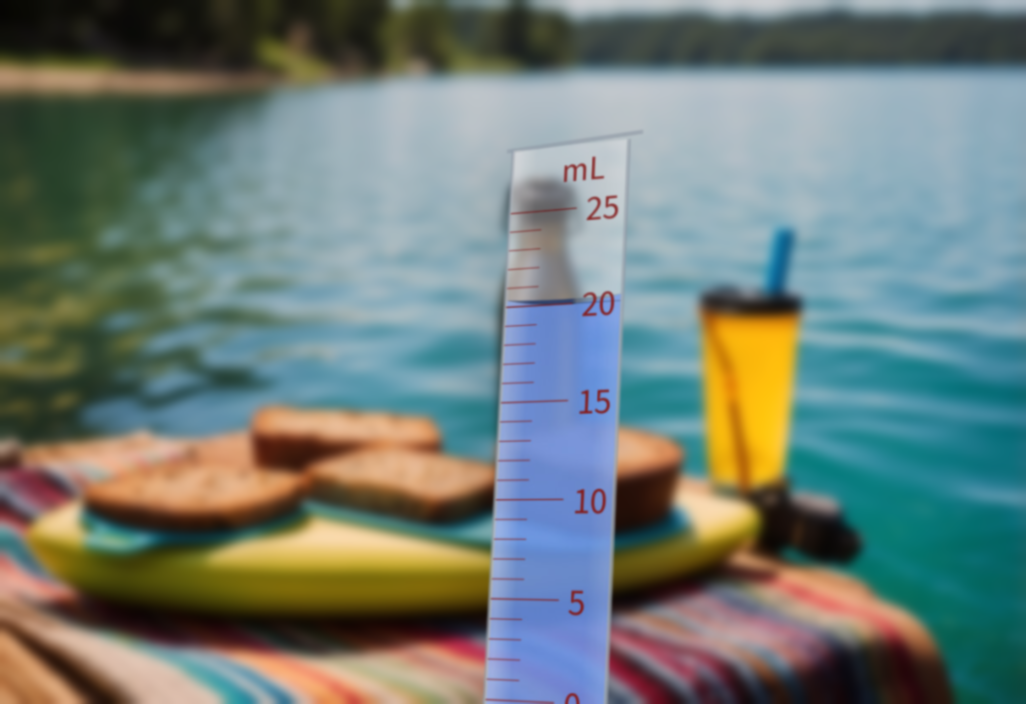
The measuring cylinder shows 20,mL
